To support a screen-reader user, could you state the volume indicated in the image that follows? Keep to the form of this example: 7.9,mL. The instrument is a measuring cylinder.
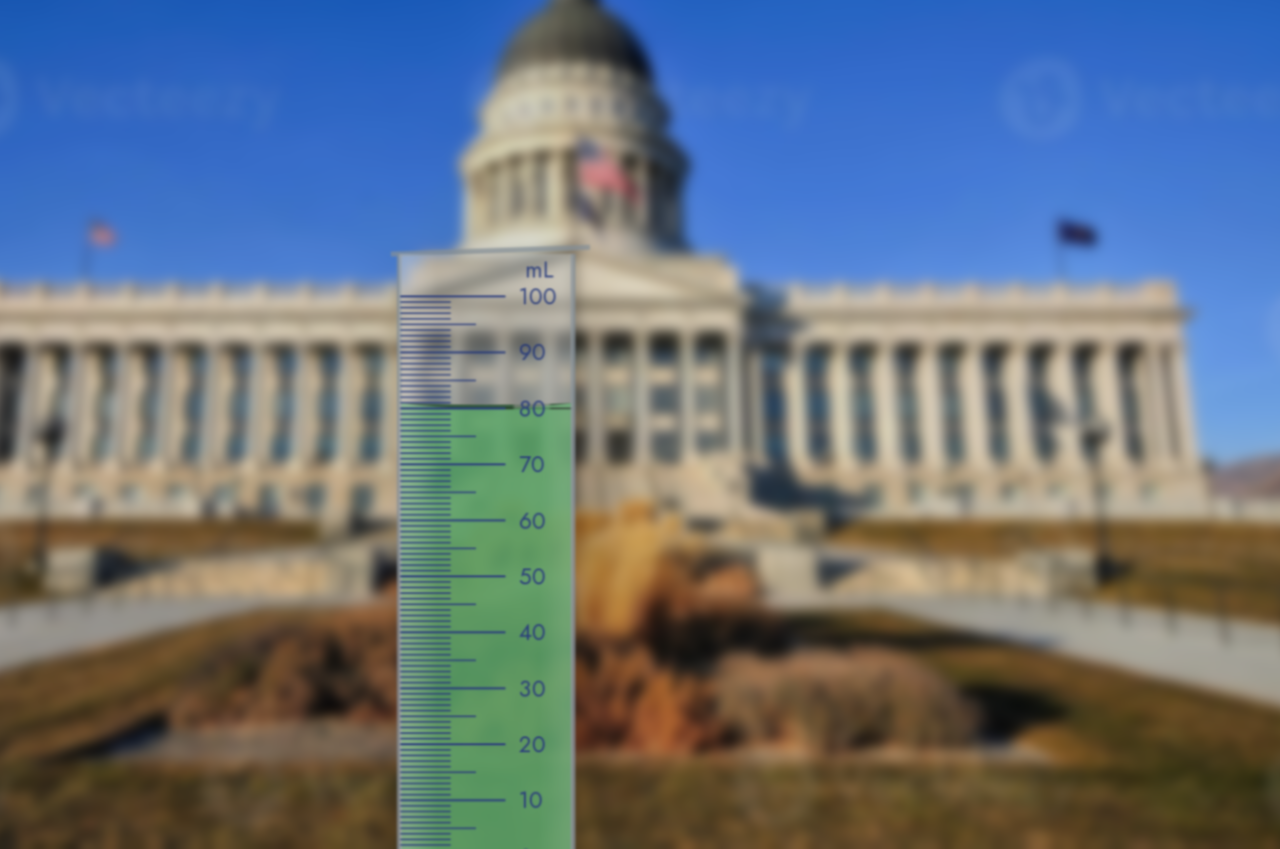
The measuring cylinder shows 80,mL
